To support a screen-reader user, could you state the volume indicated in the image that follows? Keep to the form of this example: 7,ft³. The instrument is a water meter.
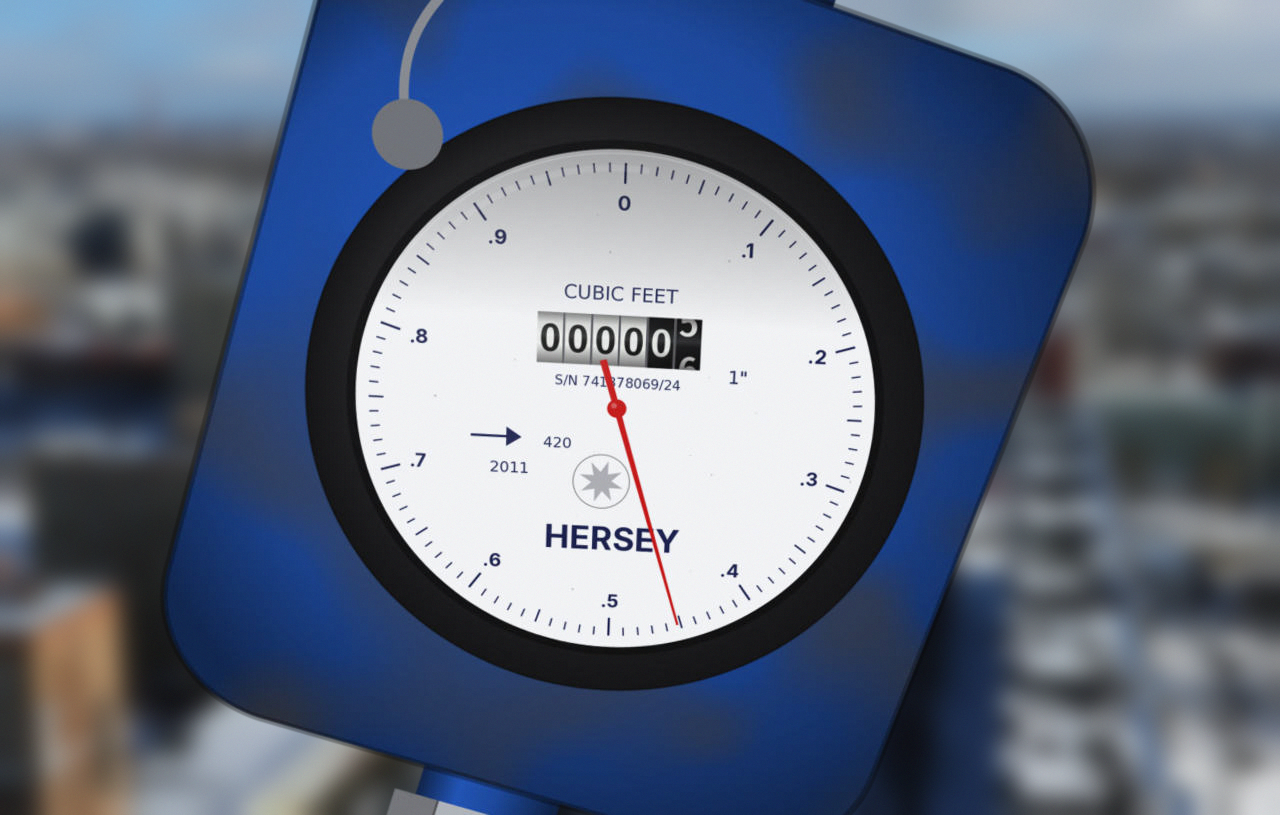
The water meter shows 5.45,ft³
